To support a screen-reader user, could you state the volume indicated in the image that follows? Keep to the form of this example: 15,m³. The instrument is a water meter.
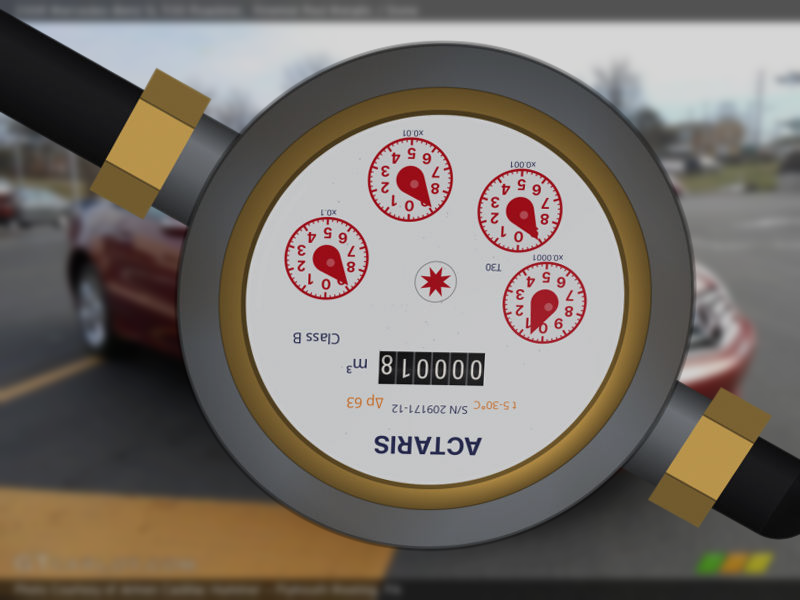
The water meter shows 17.8890,m³
